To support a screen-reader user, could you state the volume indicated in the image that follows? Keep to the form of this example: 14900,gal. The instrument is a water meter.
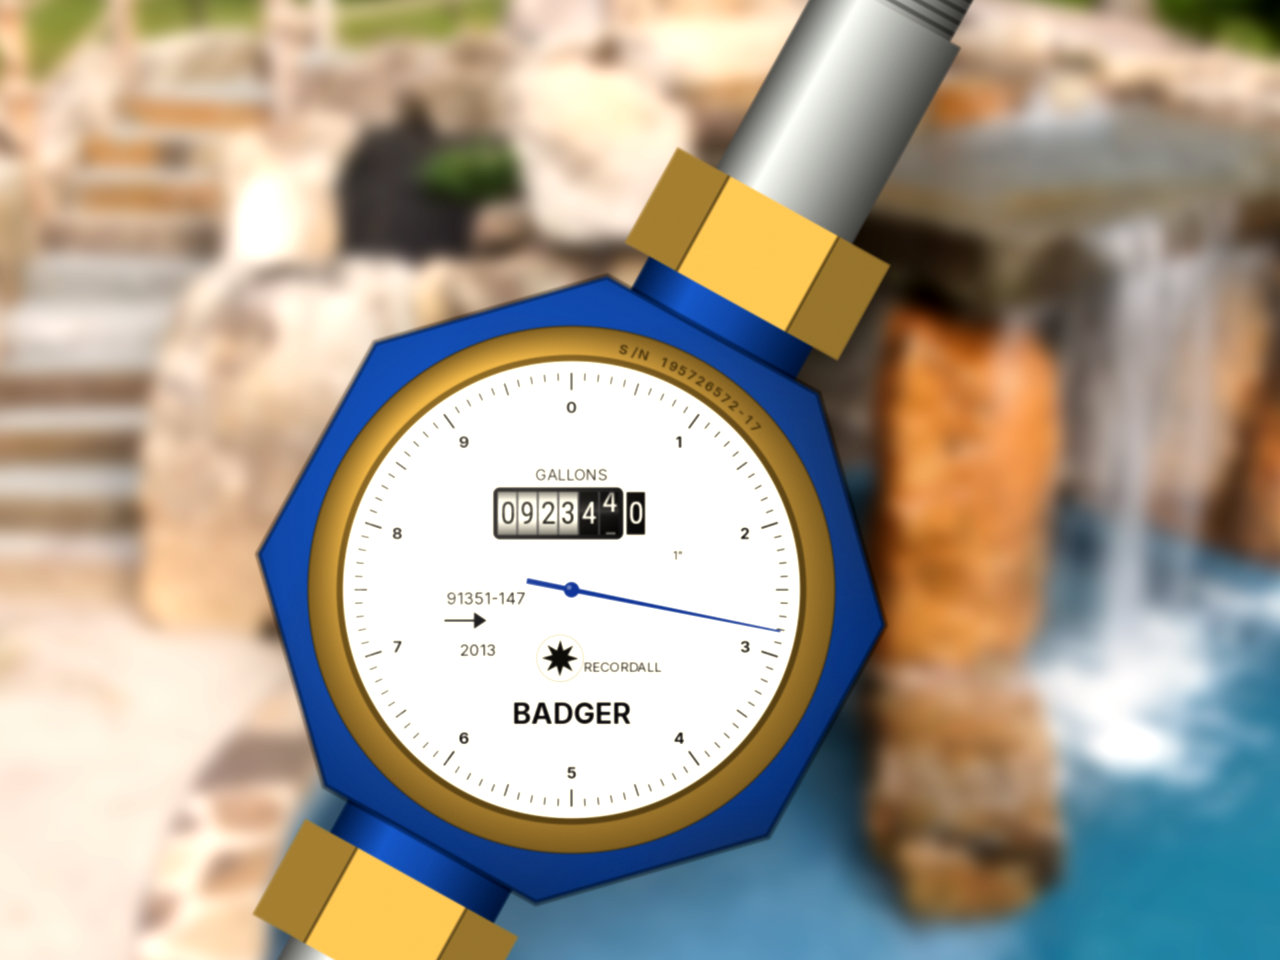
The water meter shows 923442.8,gal
